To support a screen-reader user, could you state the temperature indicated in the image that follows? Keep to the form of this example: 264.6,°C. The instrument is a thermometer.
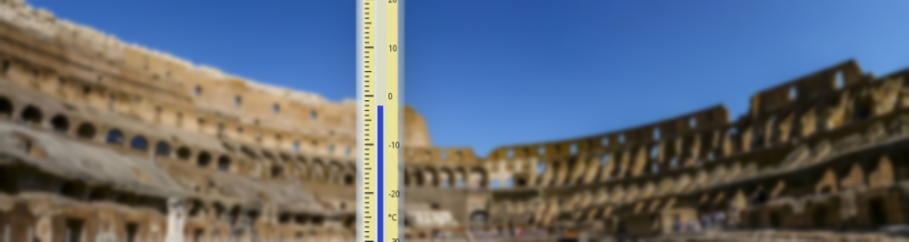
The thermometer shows -2,°C
